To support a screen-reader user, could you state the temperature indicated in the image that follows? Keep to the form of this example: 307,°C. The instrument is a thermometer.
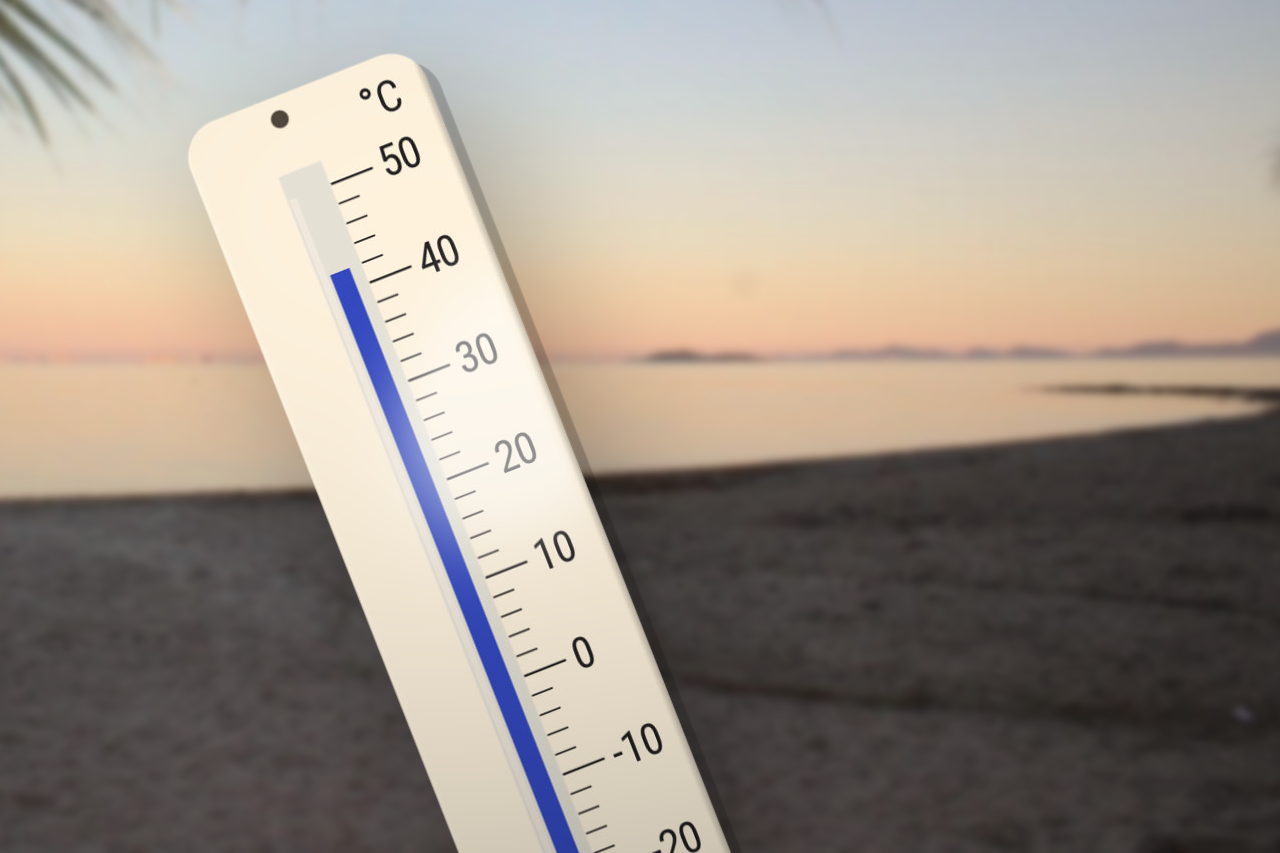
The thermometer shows 42,°C
